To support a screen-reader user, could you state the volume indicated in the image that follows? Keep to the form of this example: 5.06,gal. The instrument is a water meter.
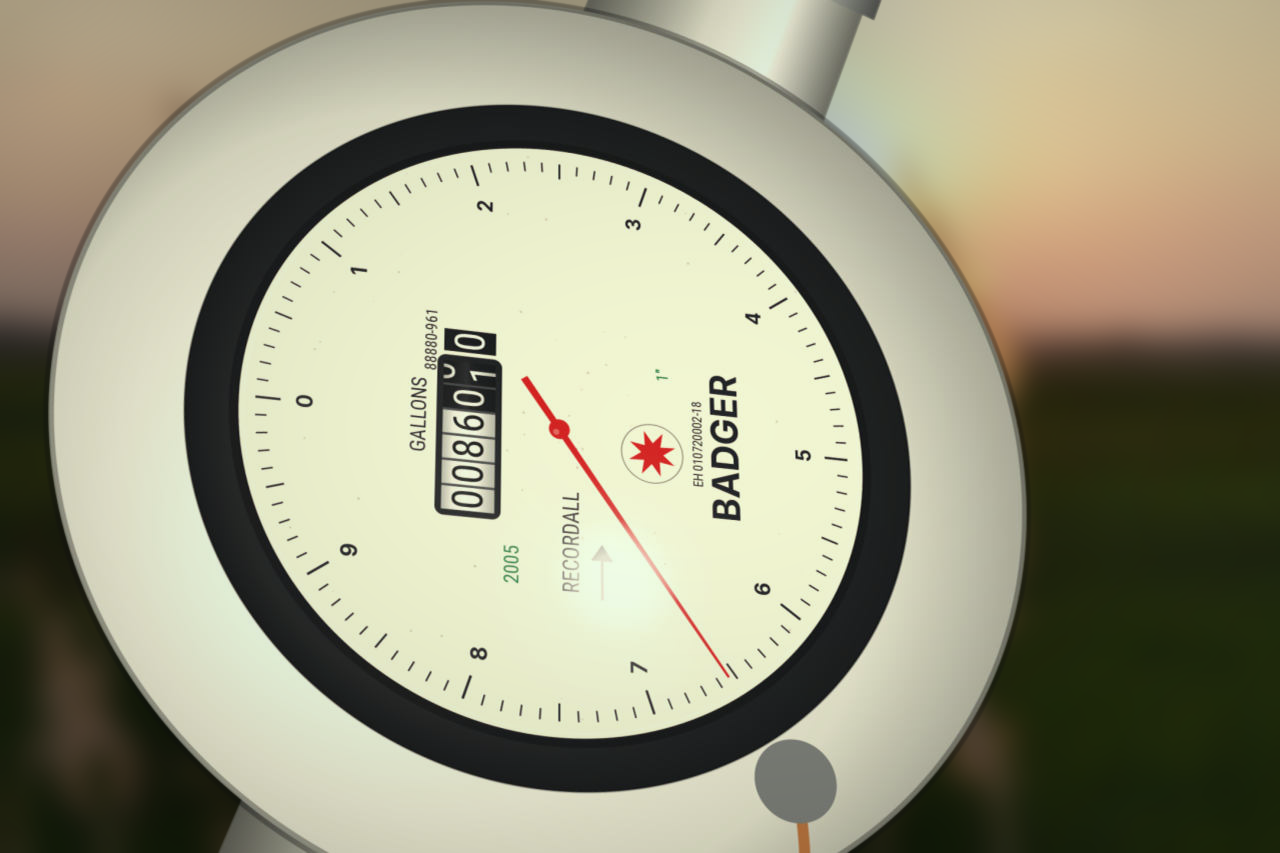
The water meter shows 86006.5,gal
